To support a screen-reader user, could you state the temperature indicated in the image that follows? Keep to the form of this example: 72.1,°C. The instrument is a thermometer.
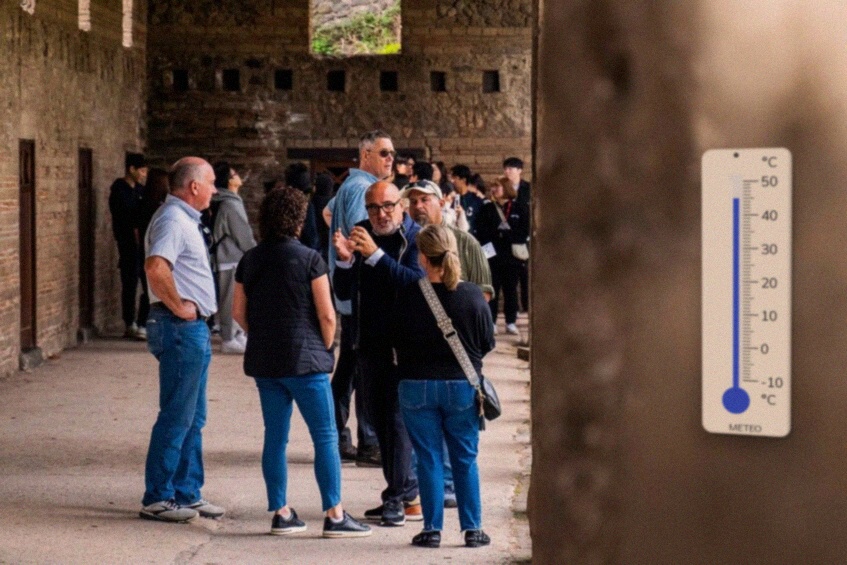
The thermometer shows 45,°C
